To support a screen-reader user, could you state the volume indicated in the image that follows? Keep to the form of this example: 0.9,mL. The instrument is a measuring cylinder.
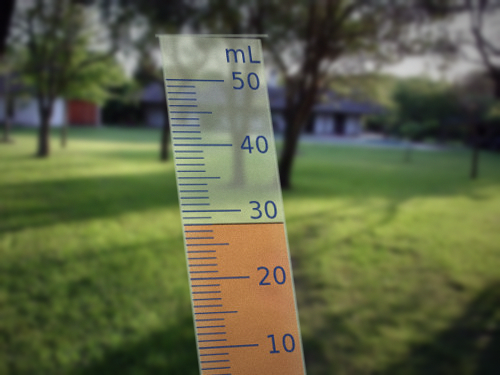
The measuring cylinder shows 28,mL
